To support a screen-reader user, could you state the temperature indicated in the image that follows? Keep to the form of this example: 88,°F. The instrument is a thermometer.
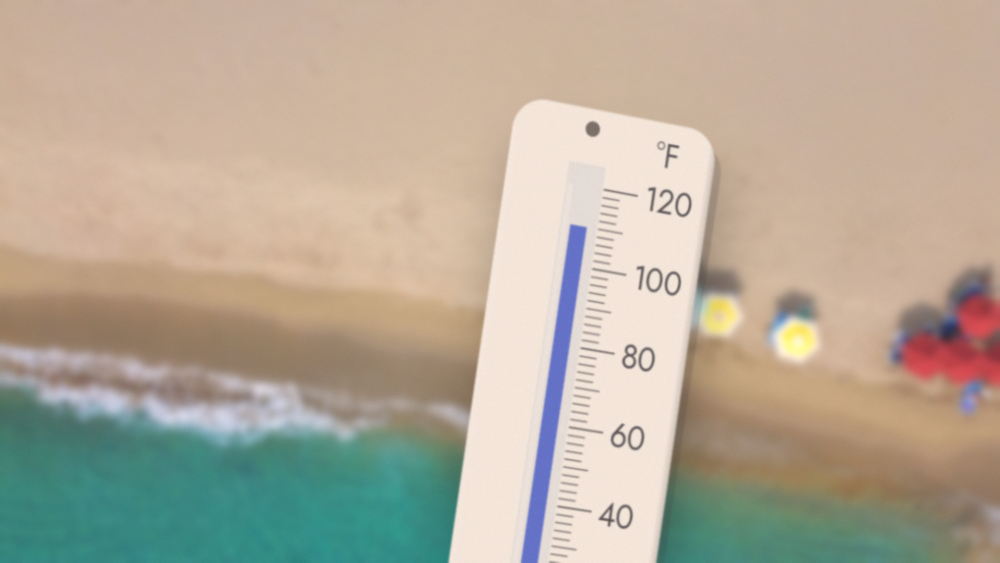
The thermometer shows 110,°F
